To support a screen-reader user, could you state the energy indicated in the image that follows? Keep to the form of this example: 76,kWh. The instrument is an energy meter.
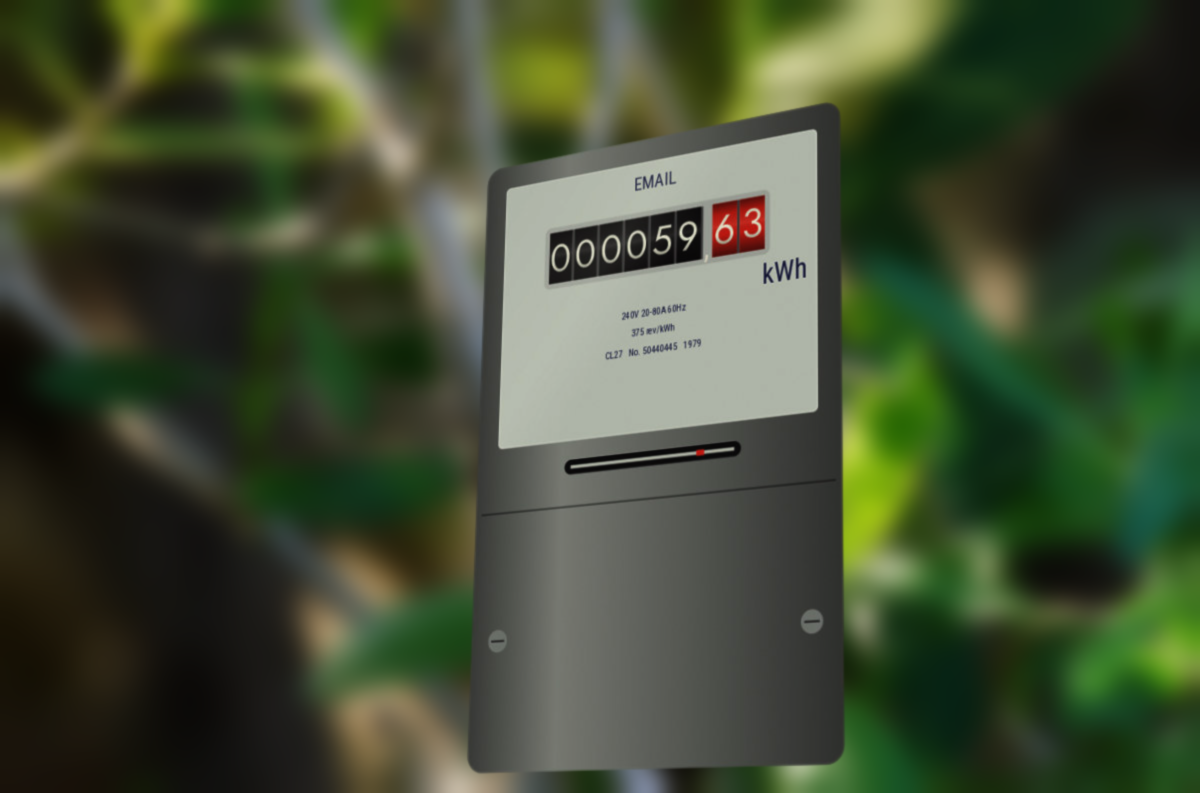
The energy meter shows 59.63,kWh
